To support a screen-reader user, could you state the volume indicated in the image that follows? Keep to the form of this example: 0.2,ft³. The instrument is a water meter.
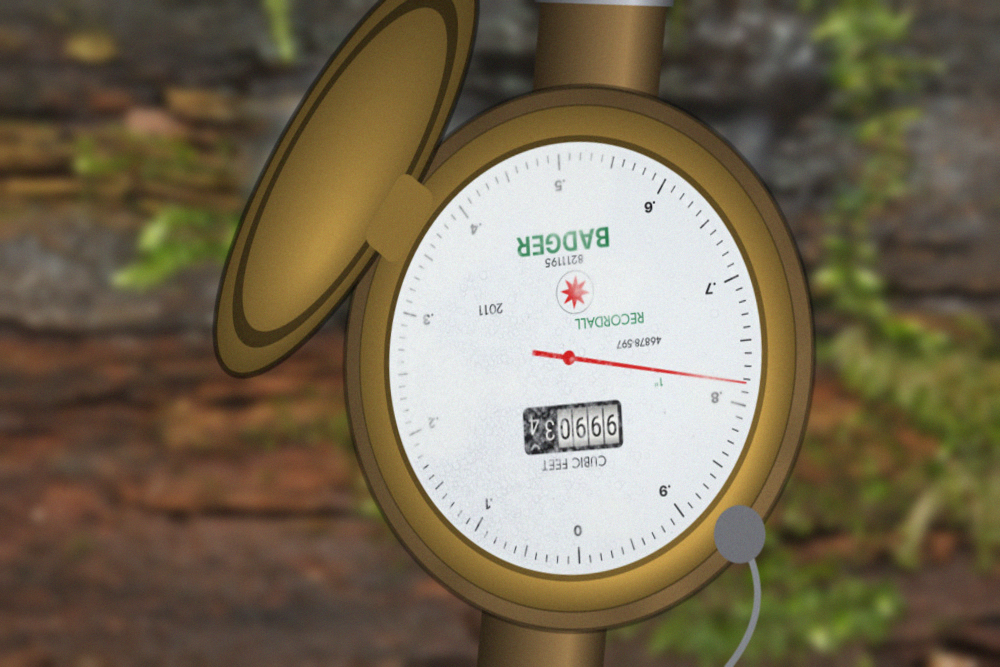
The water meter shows 999033.78,ft³
